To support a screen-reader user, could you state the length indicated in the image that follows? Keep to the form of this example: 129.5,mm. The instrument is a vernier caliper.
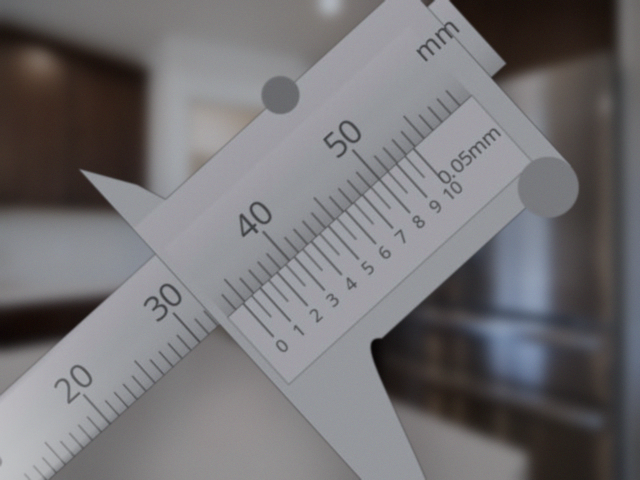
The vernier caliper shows 34.8,mm
